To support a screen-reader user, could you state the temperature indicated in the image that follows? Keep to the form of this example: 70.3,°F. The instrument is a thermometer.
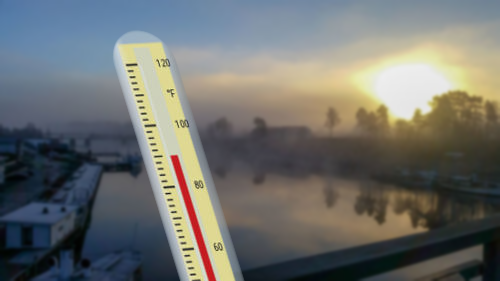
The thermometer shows 90,°F
